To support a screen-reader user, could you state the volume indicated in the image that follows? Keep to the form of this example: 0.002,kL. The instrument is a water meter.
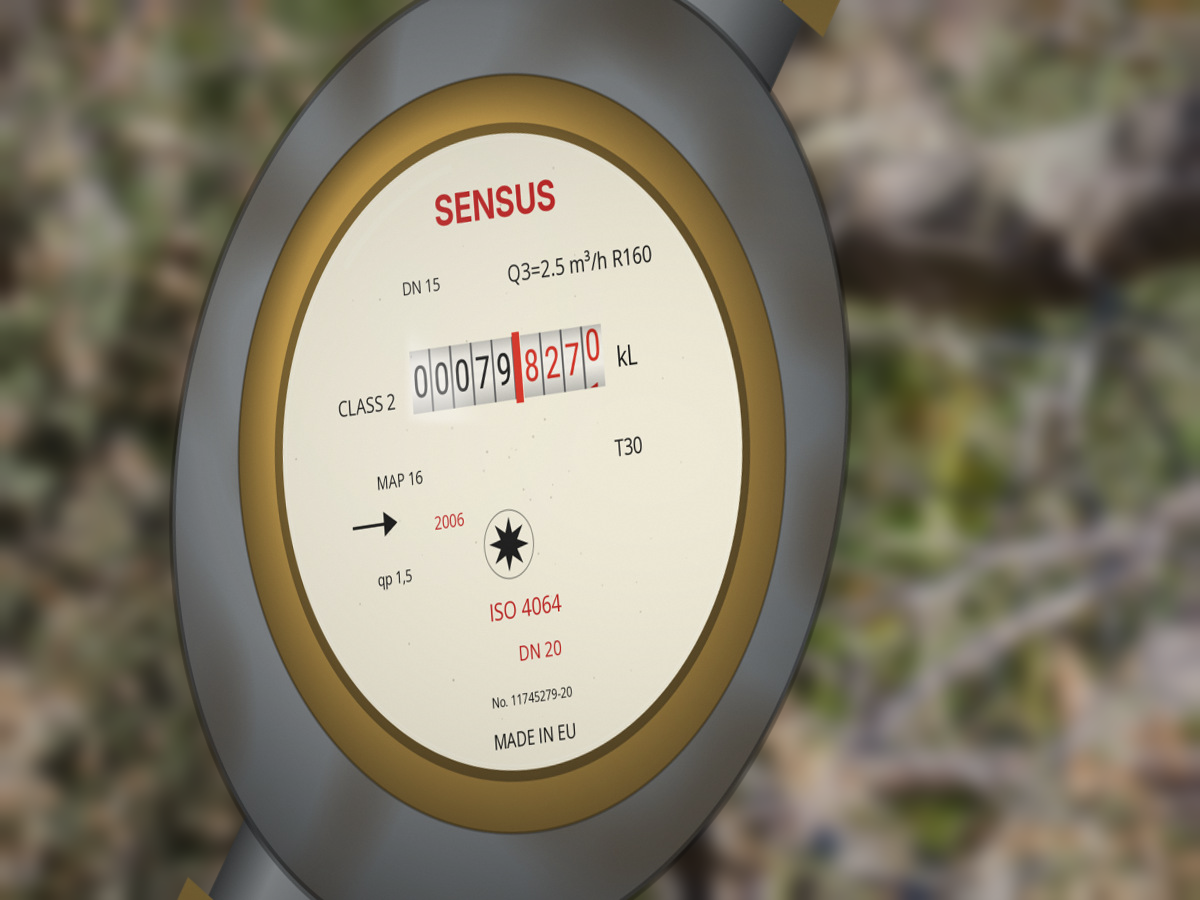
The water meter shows 79.8270,kL
